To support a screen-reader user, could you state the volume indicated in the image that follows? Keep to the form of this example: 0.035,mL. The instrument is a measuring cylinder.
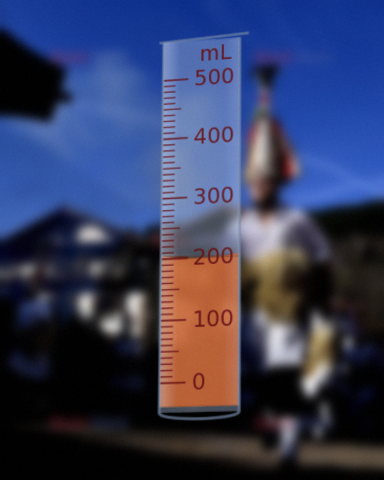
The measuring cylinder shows 200,mL
